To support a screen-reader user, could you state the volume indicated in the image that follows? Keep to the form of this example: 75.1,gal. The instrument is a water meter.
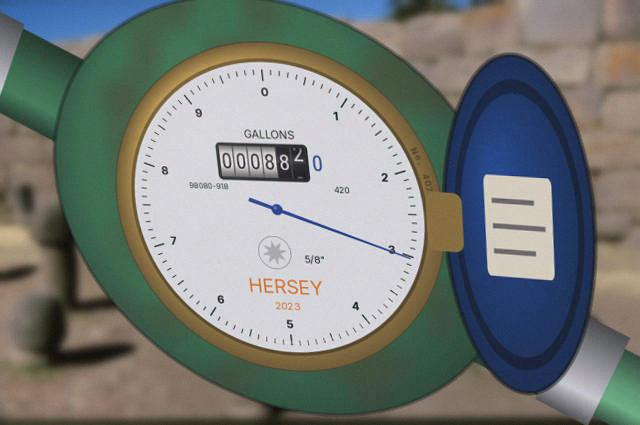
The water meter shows 8823.0,gal
